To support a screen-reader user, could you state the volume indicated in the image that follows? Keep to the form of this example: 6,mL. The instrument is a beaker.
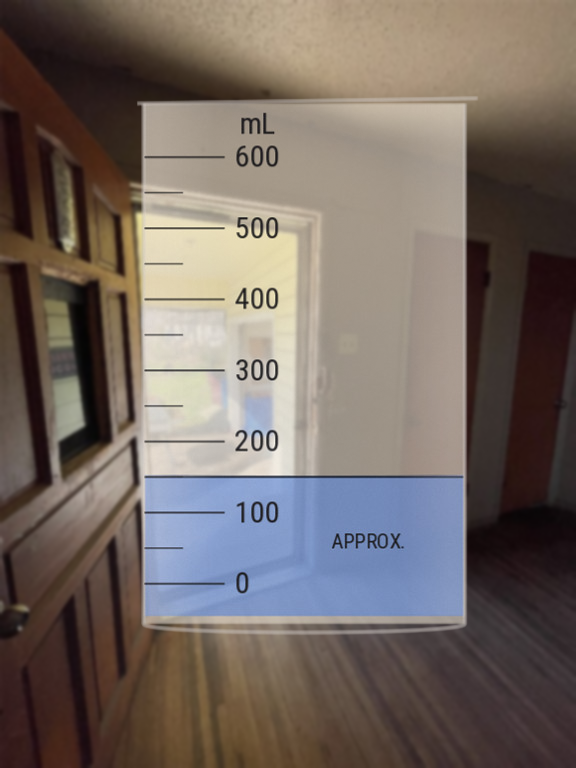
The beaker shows 150,mL
